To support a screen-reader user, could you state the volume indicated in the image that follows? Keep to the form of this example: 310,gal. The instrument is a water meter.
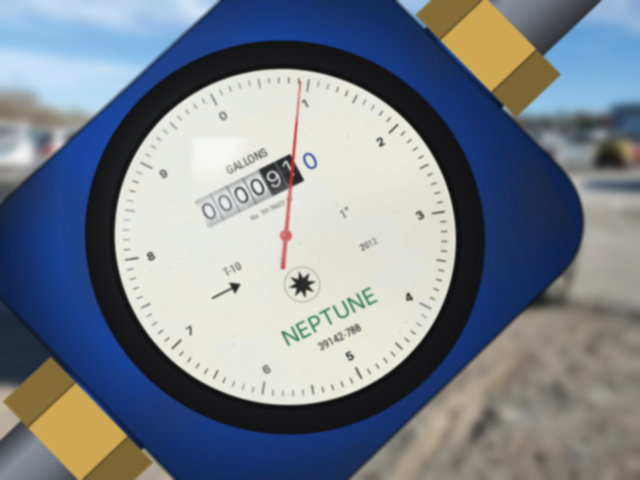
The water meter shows 910.9,gal
